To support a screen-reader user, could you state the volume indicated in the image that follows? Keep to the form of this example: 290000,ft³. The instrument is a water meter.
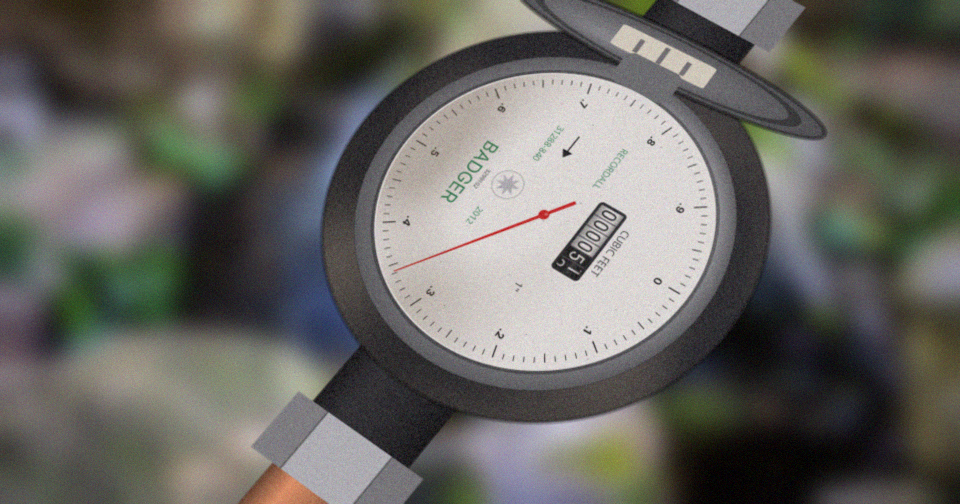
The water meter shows 51.34,ft³
